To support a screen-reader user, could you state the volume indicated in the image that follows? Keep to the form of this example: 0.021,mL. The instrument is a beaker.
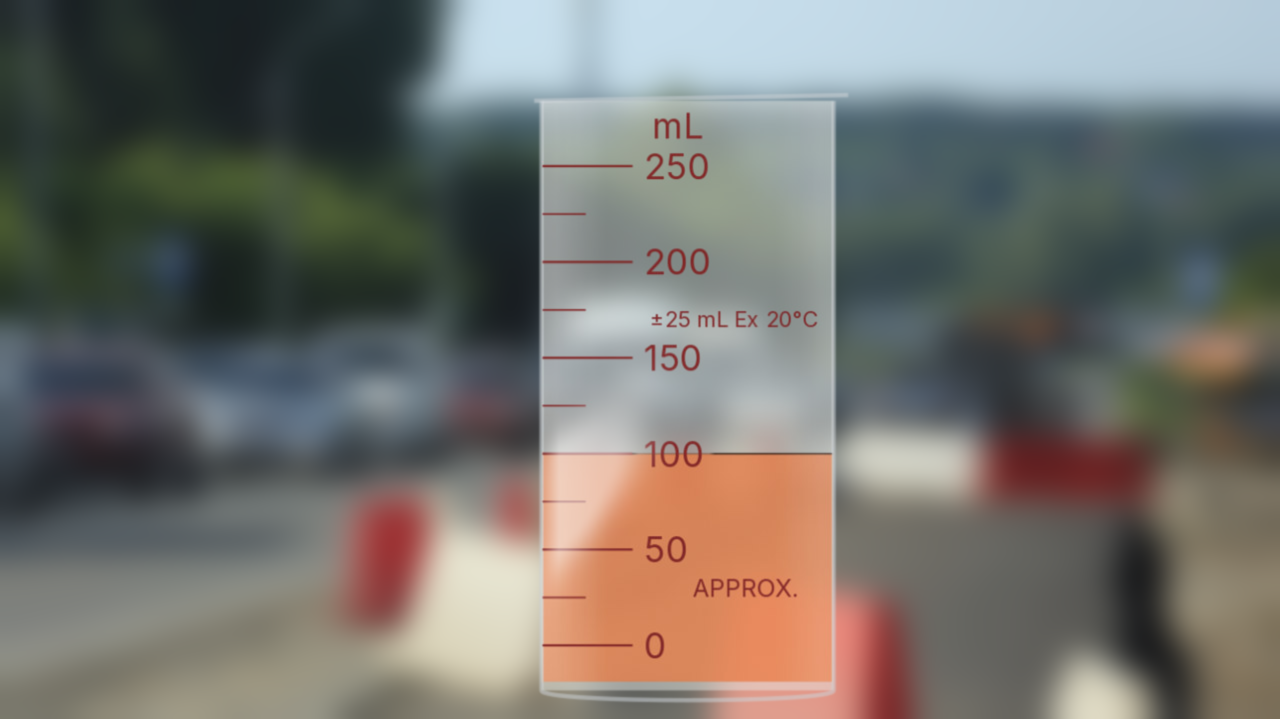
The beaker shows 100,mL
